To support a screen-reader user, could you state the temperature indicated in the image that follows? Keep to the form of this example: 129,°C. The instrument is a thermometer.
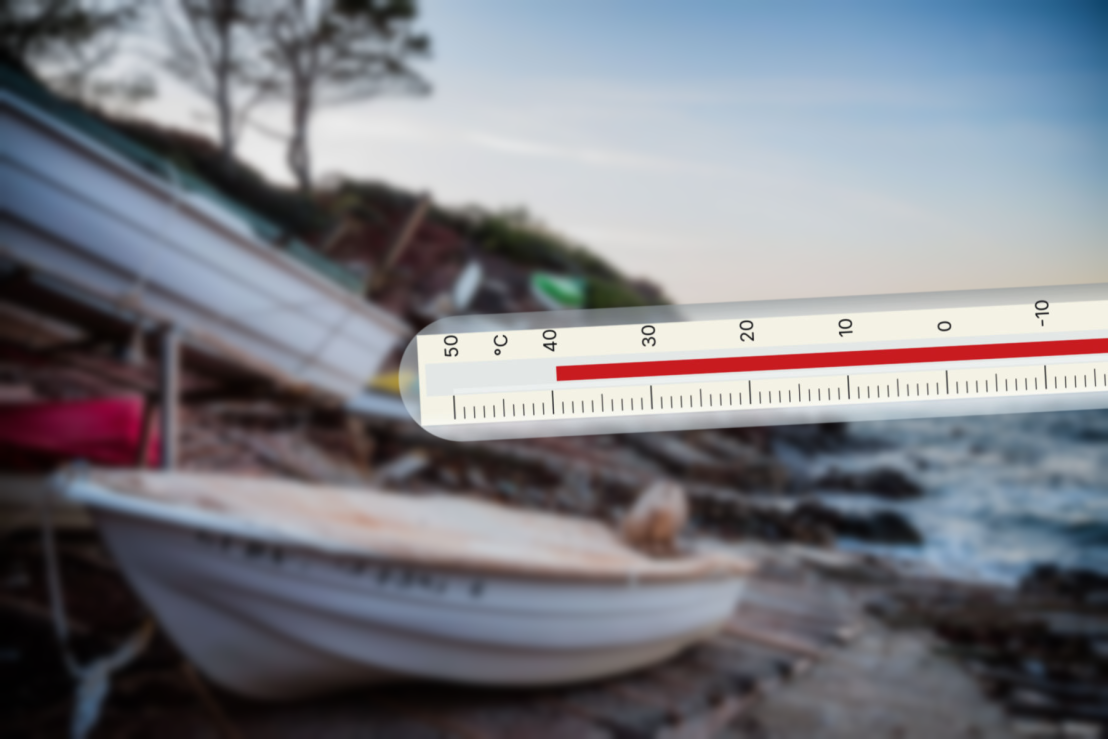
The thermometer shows 39.5,°C
